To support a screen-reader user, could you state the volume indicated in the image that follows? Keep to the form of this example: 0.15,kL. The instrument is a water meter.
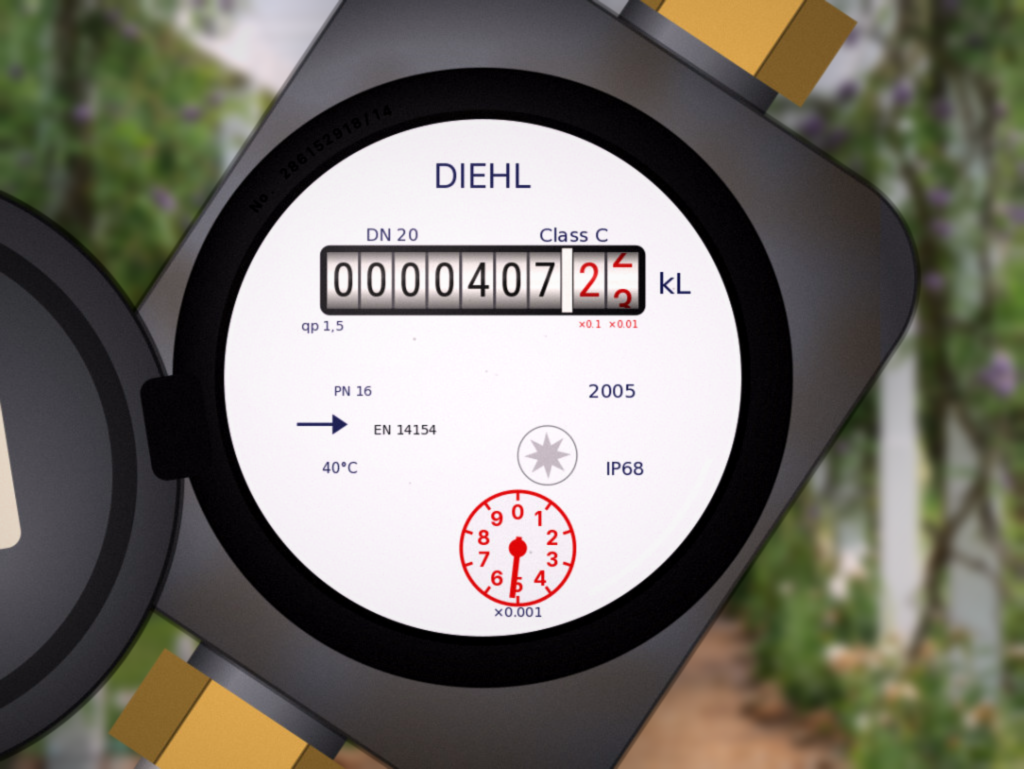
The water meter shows 407.225,kL
